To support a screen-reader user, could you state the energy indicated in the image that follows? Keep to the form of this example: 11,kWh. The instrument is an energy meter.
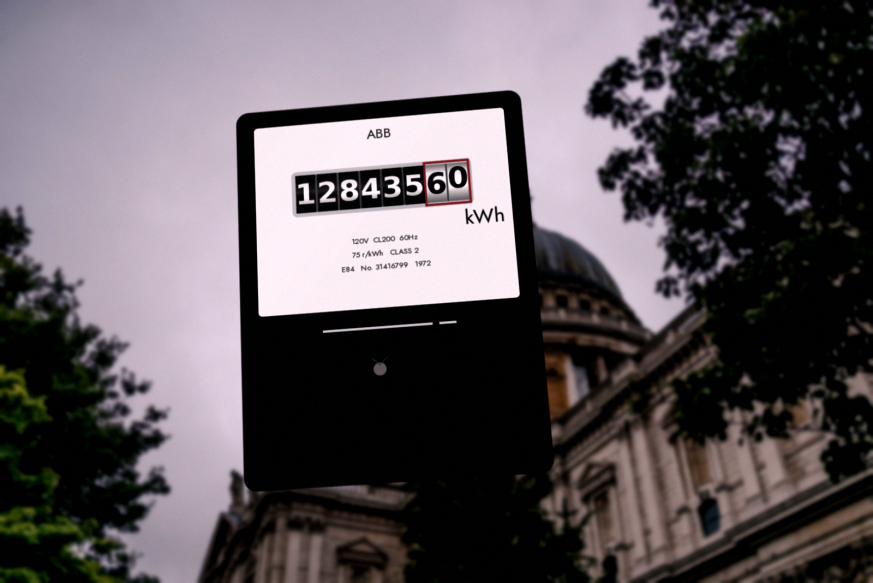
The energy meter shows 128435.60,kWh
